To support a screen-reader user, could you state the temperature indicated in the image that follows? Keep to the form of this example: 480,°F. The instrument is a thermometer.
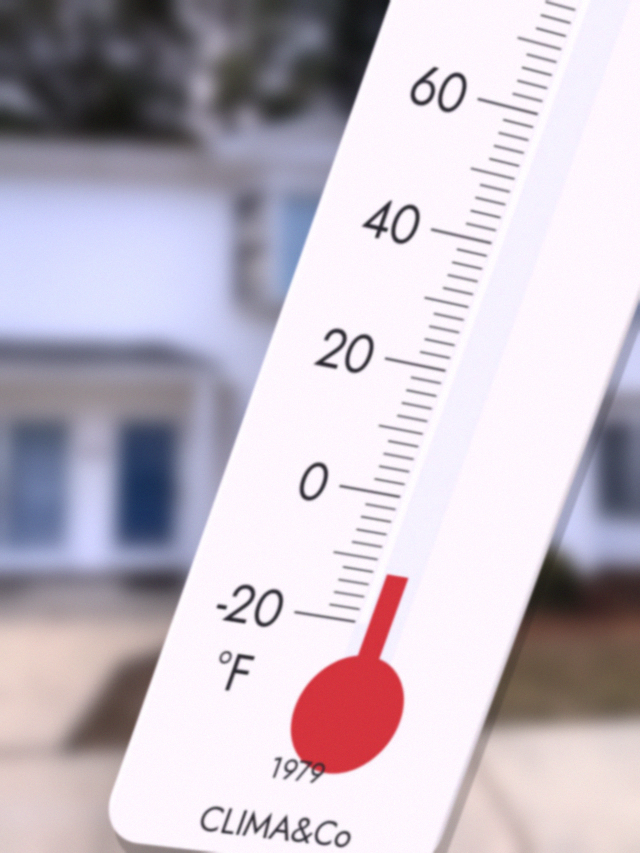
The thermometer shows -12,°F
